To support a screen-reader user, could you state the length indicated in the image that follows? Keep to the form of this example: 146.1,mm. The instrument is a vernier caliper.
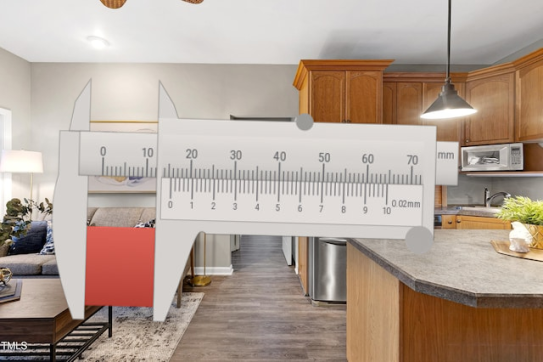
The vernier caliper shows 15.5,mm
